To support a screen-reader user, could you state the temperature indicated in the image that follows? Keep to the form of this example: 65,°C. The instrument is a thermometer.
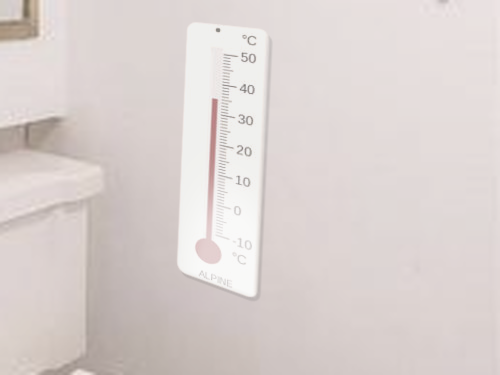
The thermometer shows 35,°C
